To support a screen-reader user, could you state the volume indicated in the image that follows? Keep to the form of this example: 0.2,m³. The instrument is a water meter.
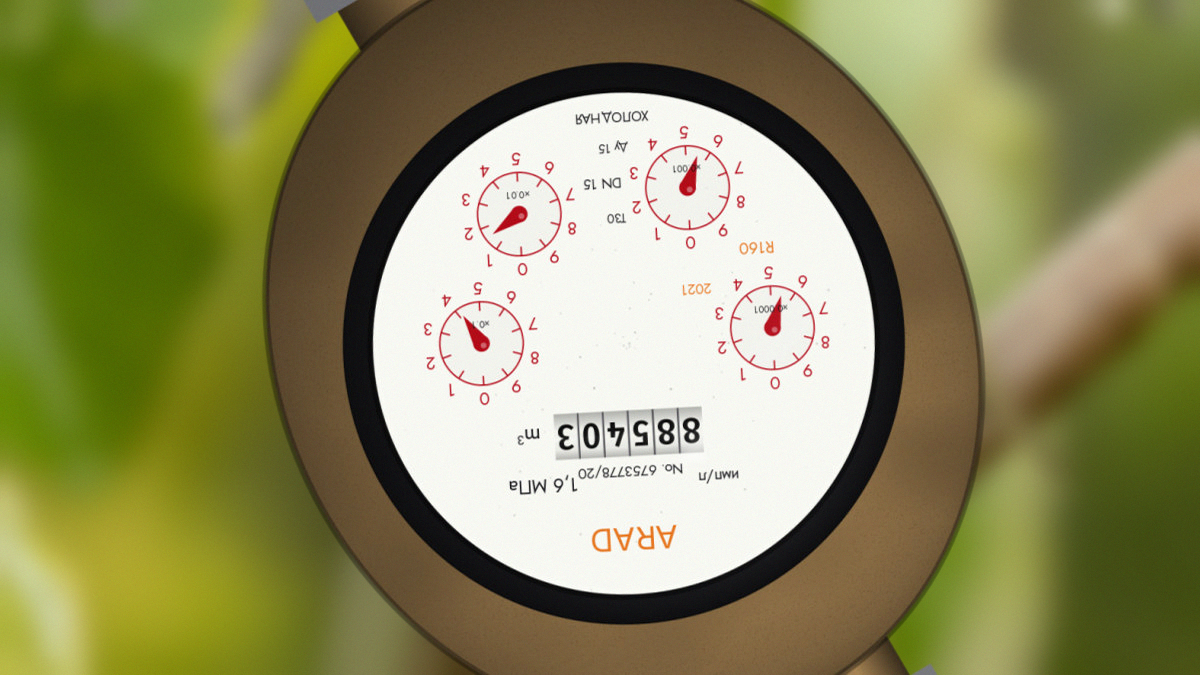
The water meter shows 885403.4155,m³
